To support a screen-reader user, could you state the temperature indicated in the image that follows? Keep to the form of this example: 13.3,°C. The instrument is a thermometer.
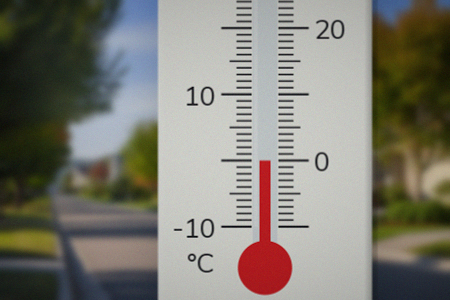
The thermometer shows 0,°C
